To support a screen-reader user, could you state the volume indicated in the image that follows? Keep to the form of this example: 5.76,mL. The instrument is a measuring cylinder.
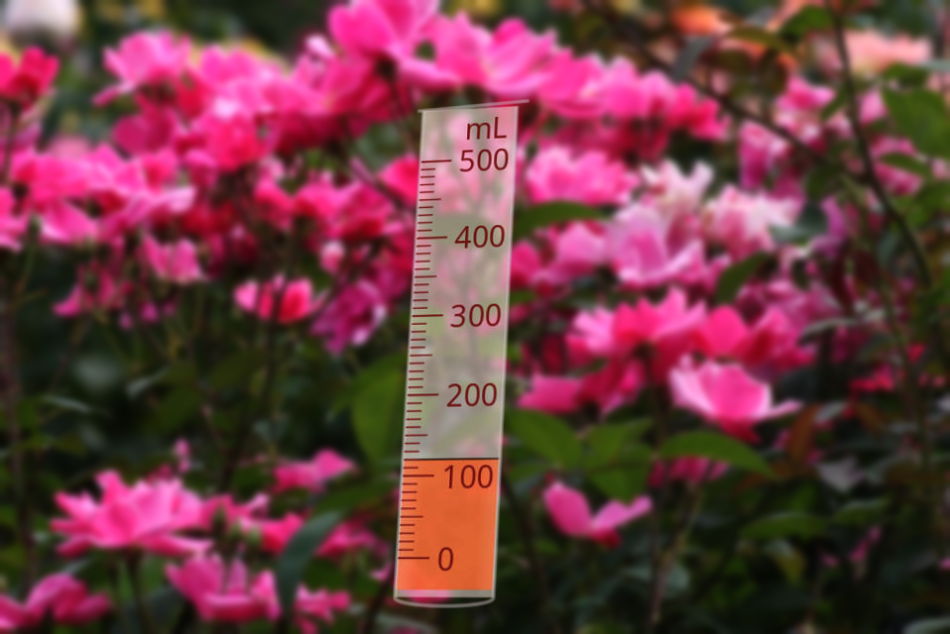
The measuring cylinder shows 120,mL
